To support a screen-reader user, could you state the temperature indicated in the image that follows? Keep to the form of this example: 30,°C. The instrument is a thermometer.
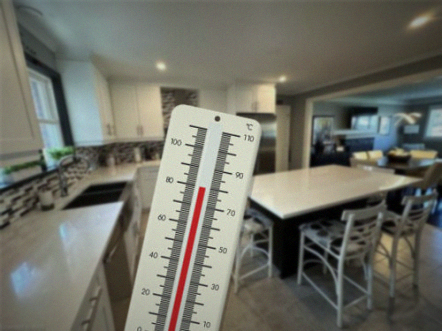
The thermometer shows 80,°C
